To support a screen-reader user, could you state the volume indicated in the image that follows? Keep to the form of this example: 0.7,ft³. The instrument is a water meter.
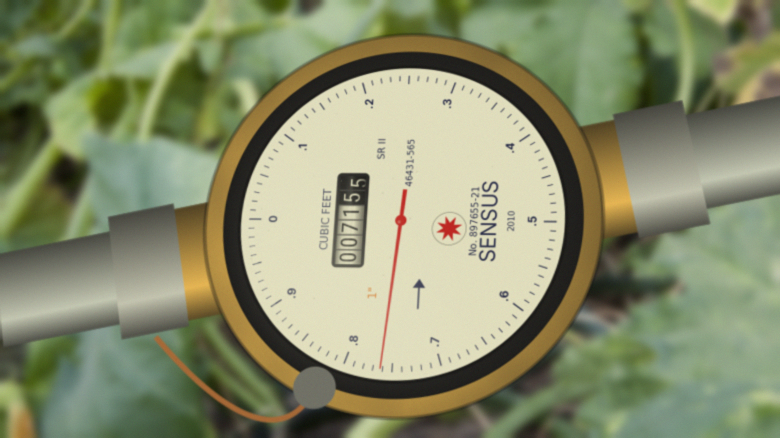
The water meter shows 7154.76,ft³
